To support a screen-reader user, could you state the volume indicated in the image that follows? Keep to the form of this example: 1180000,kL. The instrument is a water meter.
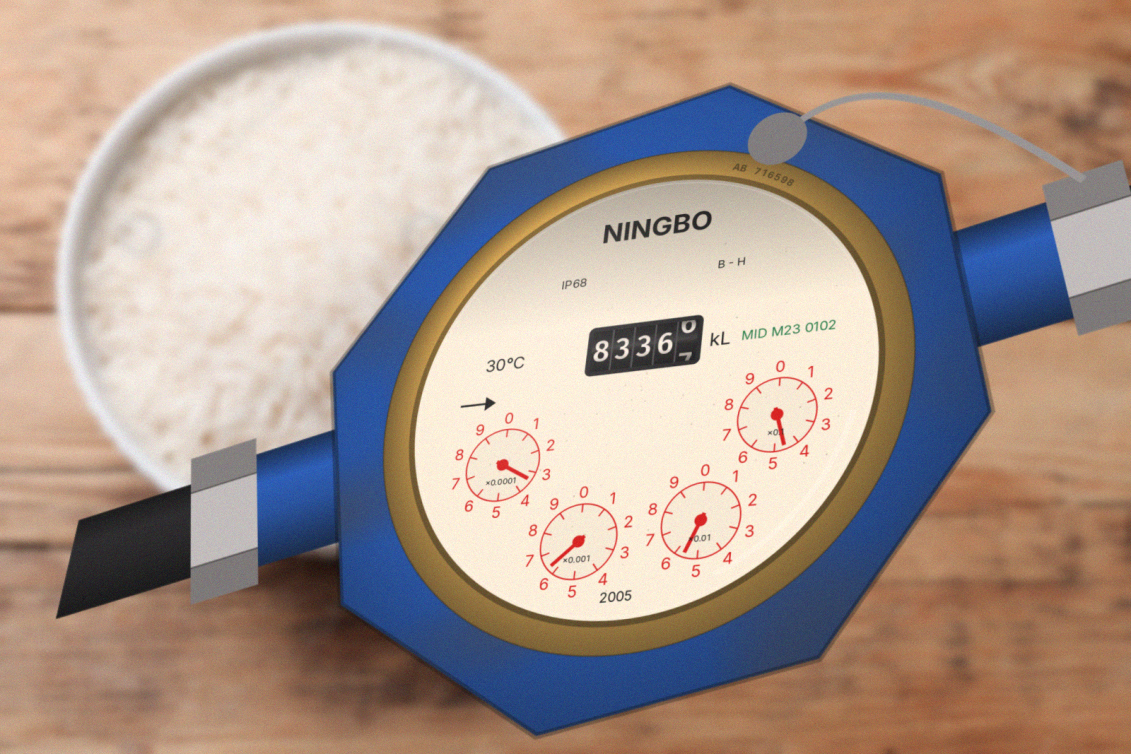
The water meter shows 83366.4563,kL
